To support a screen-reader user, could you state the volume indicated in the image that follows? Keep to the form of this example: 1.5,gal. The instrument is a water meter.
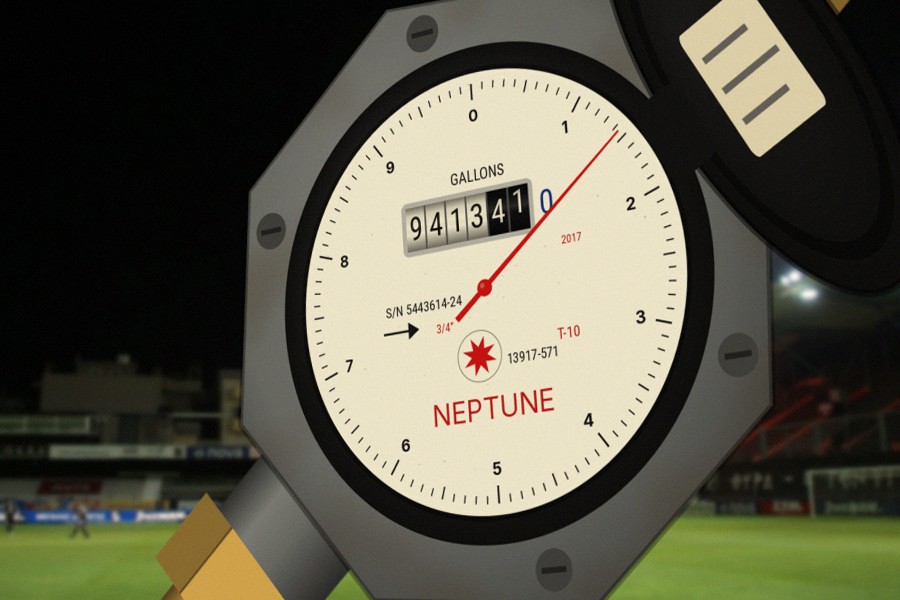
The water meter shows 9413411.4,gal
